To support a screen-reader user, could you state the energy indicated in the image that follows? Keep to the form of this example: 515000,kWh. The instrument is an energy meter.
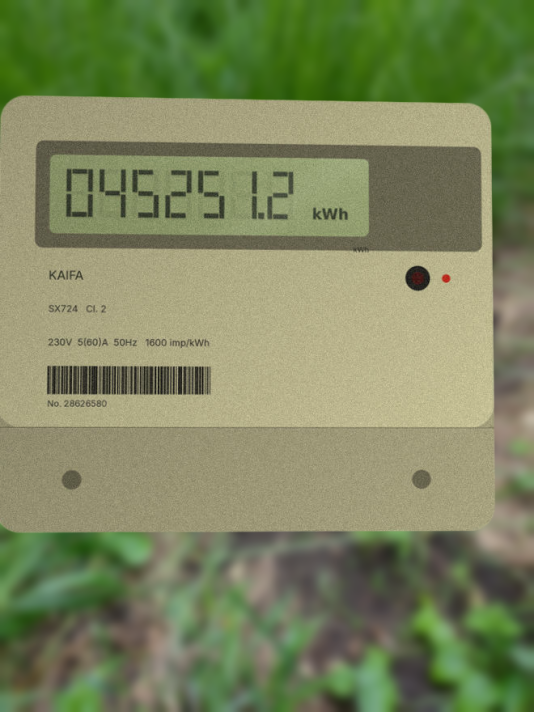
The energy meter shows 45251.2,kWh
